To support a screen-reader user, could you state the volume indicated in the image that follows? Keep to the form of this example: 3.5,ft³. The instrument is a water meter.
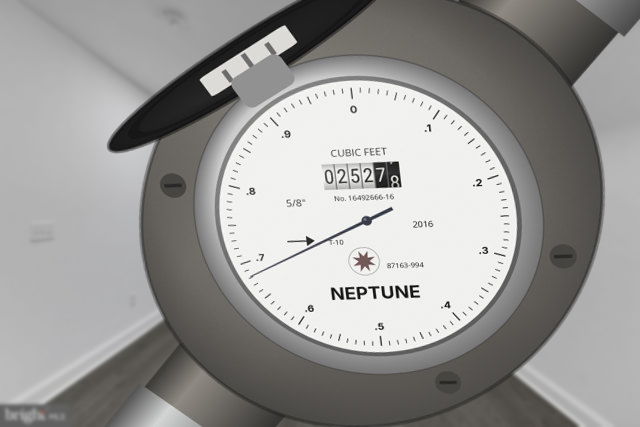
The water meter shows 25277.68,ft³
